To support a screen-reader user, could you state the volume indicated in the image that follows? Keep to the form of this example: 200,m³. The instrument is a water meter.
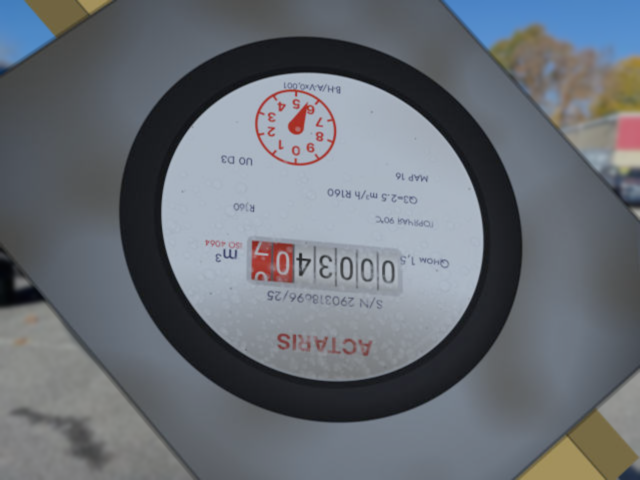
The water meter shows 34.065,m³
